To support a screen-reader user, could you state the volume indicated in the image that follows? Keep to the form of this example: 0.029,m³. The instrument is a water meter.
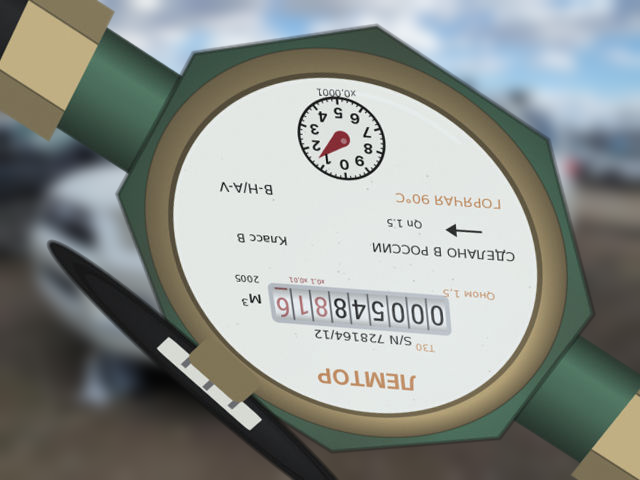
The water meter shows 548.8161,m³
